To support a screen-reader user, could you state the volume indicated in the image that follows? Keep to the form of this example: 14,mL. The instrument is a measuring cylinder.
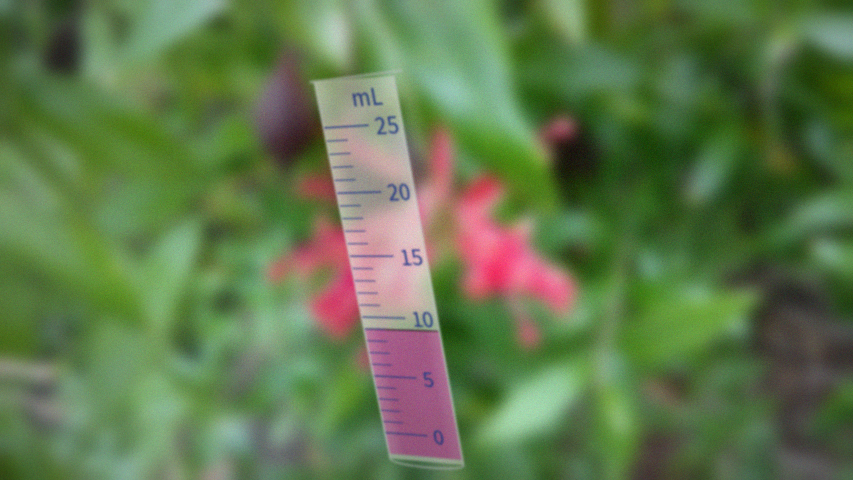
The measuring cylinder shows 9,mL
